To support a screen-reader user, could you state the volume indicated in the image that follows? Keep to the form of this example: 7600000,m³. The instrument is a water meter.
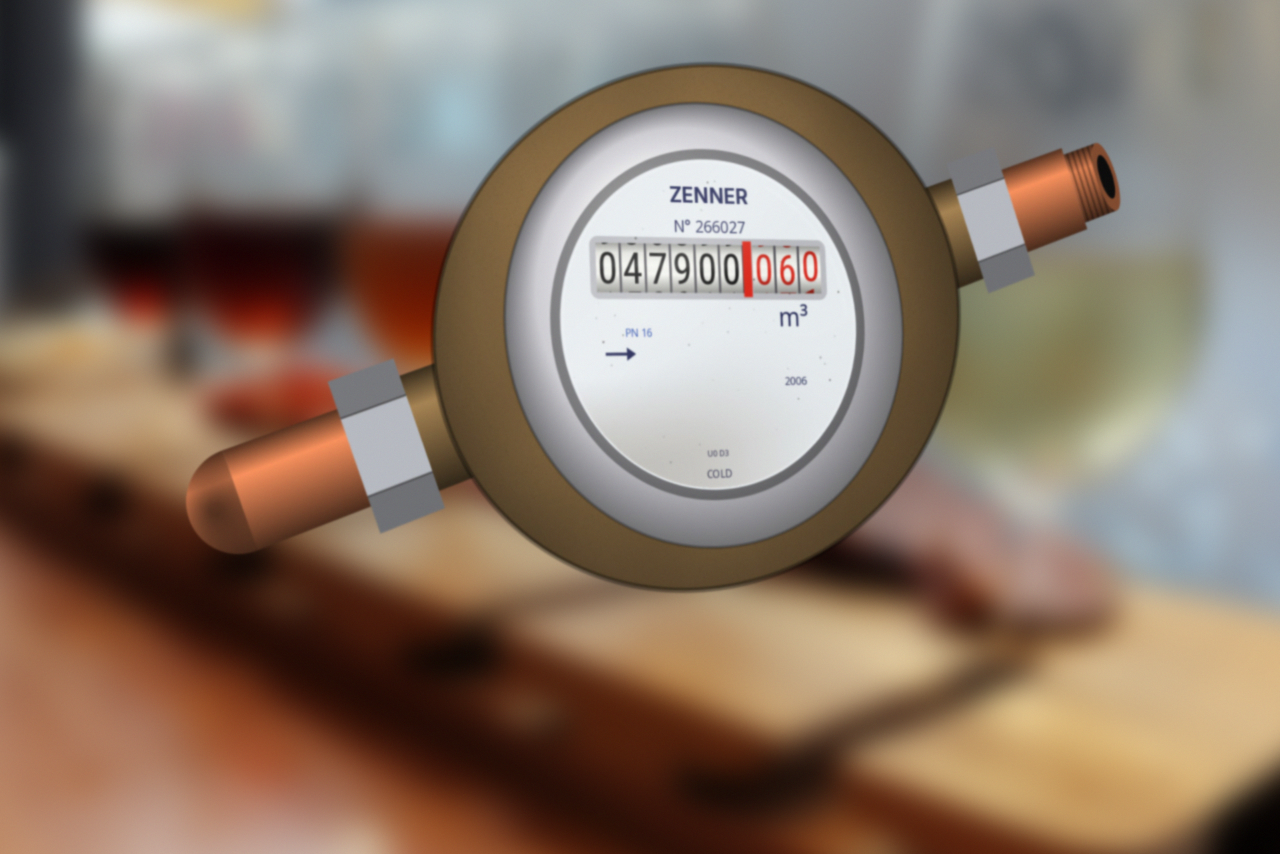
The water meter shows 47900.060,m³
